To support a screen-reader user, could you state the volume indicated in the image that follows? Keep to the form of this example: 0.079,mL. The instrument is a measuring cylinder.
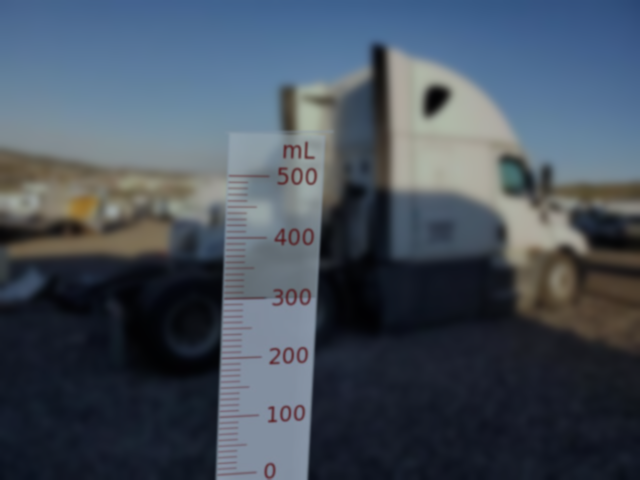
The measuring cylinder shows 300,mL
